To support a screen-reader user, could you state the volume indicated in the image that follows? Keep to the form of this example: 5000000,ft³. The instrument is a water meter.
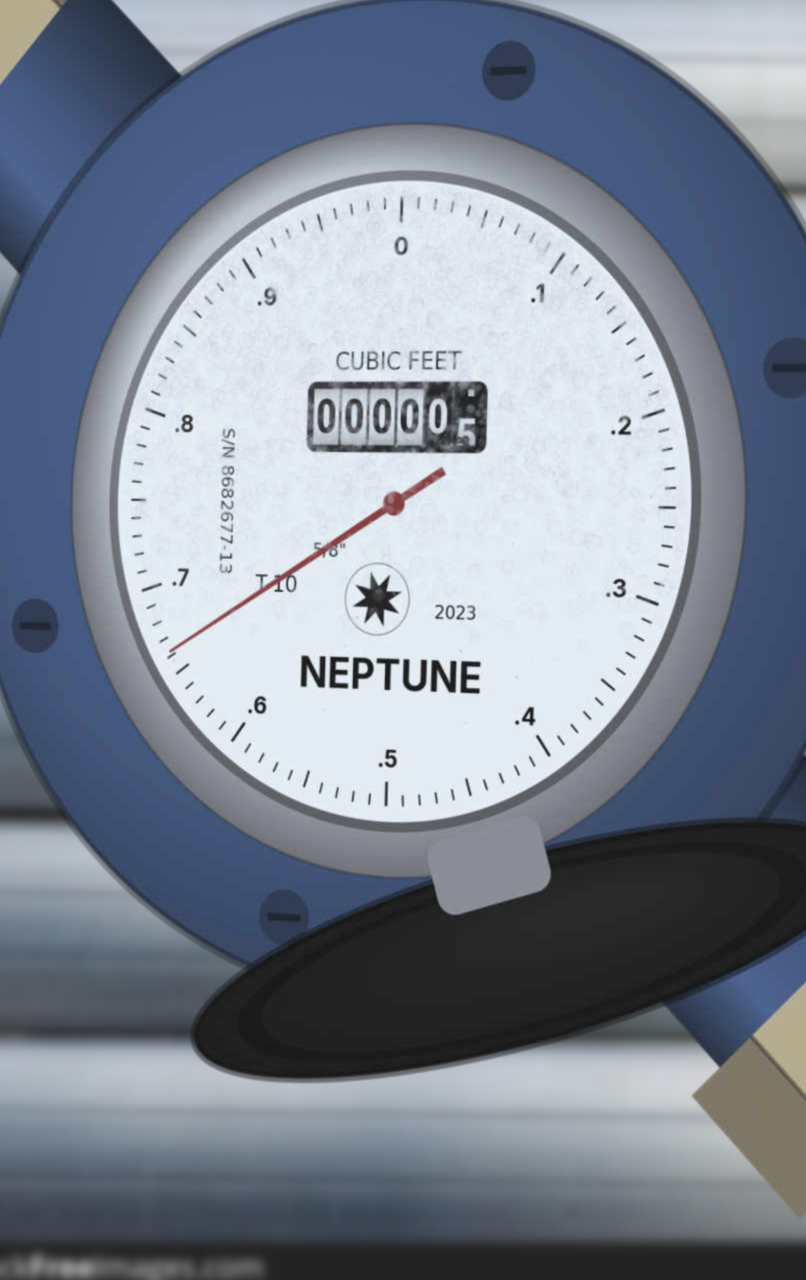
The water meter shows 4.66,ft³
